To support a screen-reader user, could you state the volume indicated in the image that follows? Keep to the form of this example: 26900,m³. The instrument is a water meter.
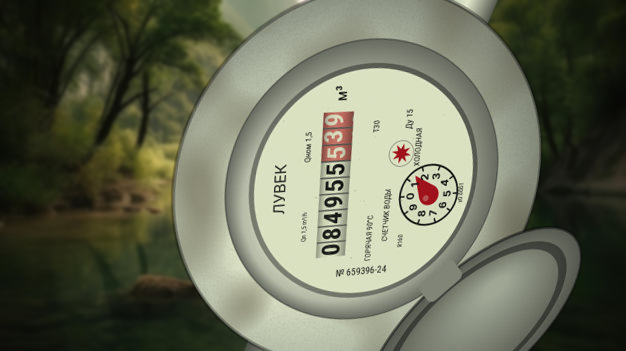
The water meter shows 84955.5391,m³
